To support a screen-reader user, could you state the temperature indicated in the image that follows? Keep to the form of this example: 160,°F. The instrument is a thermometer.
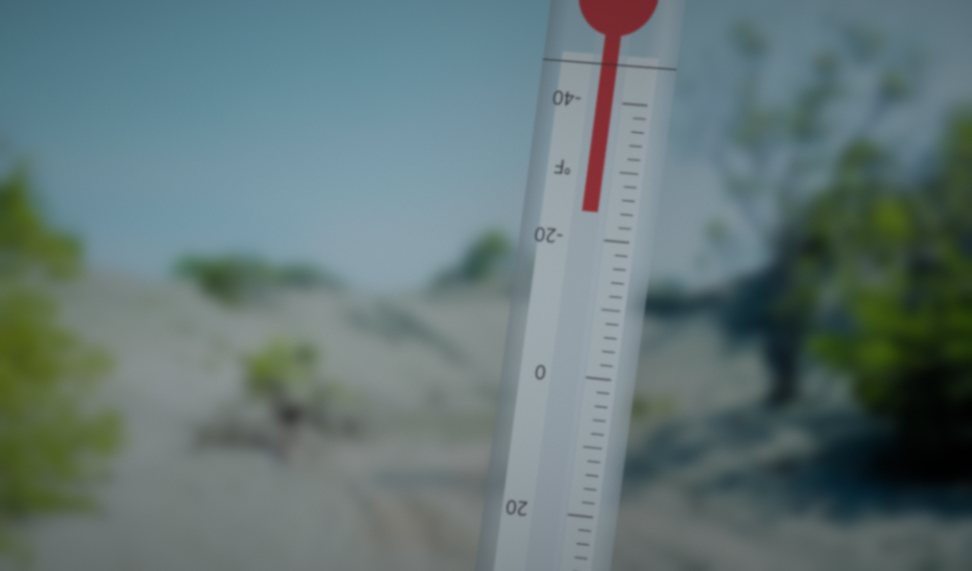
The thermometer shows -24,°F
